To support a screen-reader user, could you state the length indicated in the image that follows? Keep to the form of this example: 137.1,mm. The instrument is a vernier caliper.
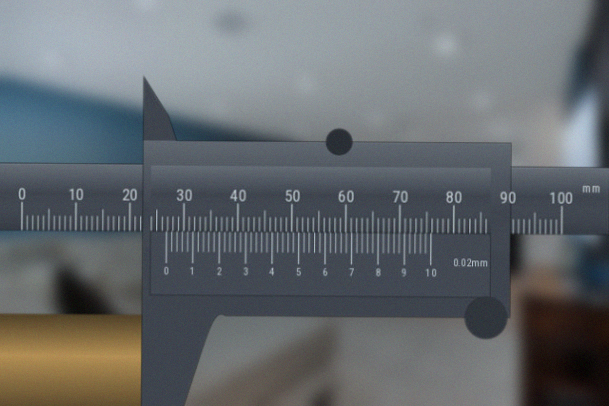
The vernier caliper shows 26.8,mm
